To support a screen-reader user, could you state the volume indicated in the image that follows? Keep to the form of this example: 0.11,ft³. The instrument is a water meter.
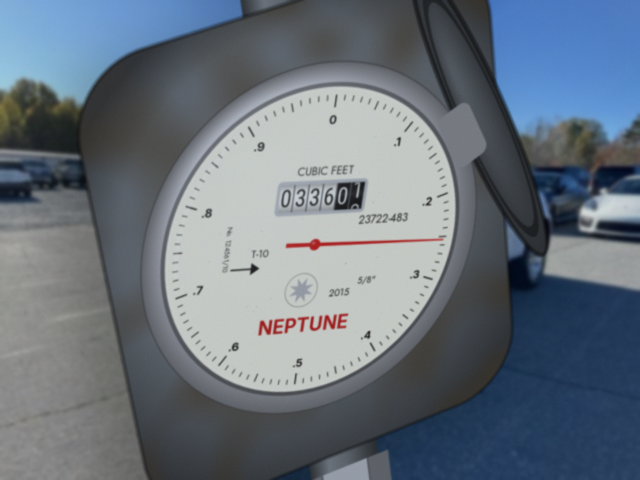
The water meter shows 33601.25,ft³
